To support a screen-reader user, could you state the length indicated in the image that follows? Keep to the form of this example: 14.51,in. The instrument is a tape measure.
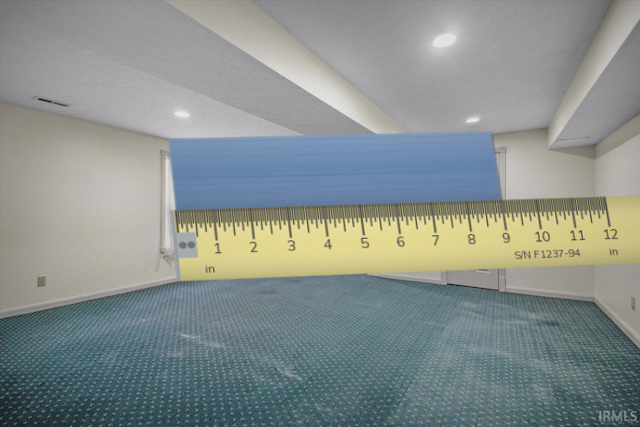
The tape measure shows 9,in
